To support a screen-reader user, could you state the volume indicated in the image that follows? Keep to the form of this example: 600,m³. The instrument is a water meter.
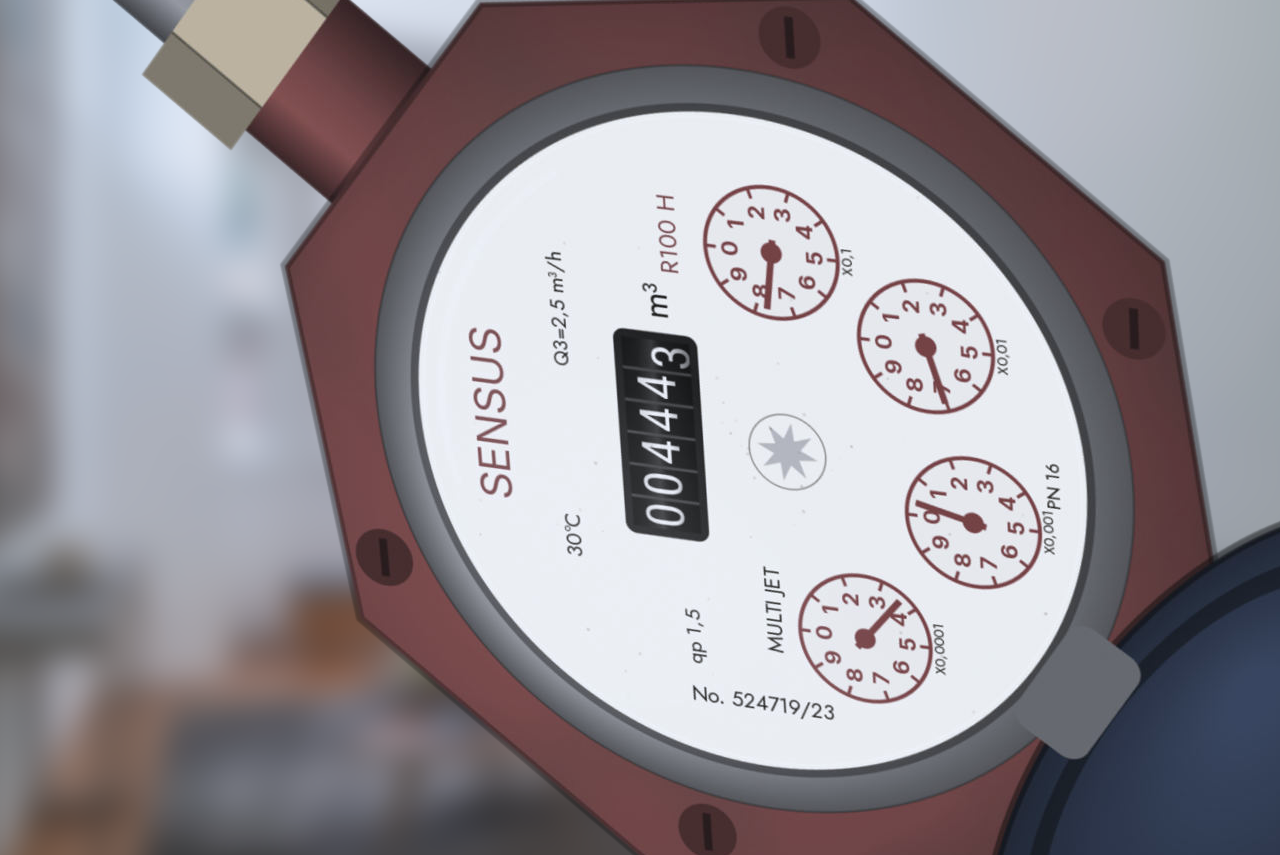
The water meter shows 4442.7703,m³
